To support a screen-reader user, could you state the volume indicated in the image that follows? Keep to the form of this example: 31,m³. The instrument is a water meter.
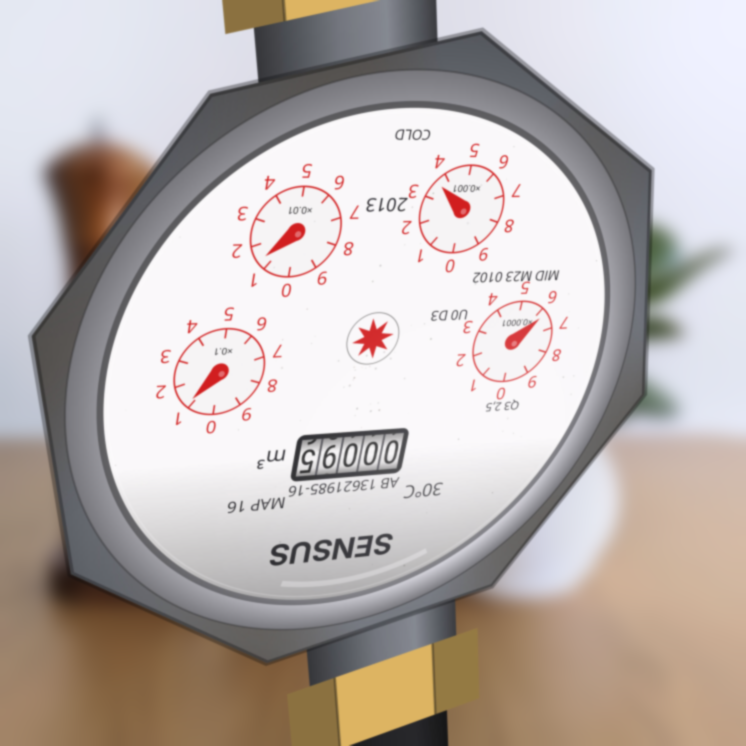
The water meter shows 95.1136,m³
